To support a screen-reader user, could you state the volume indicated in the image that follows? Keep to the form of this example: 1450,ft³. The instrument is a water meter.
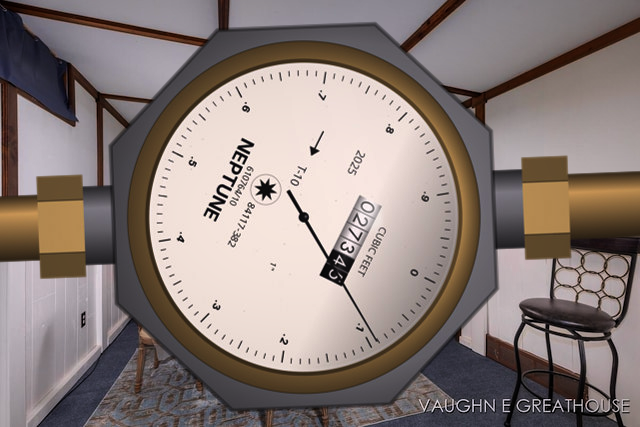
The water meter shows 27345.09,ft³
